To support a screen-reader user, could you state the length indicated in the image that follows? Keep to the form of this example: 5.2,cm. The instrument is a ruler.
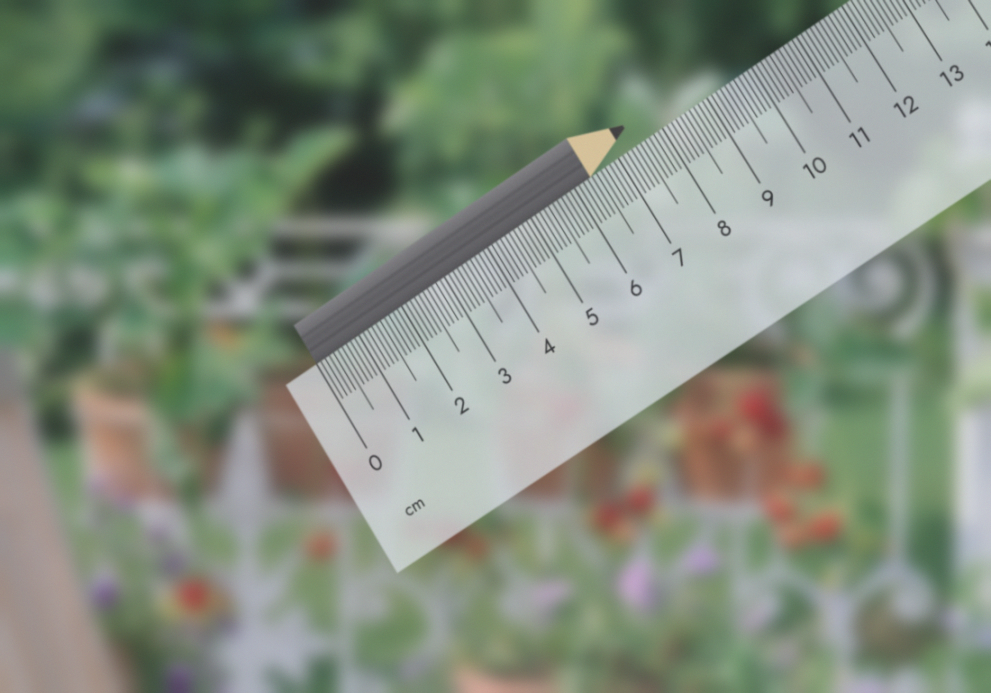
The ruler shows 7.4,cm
